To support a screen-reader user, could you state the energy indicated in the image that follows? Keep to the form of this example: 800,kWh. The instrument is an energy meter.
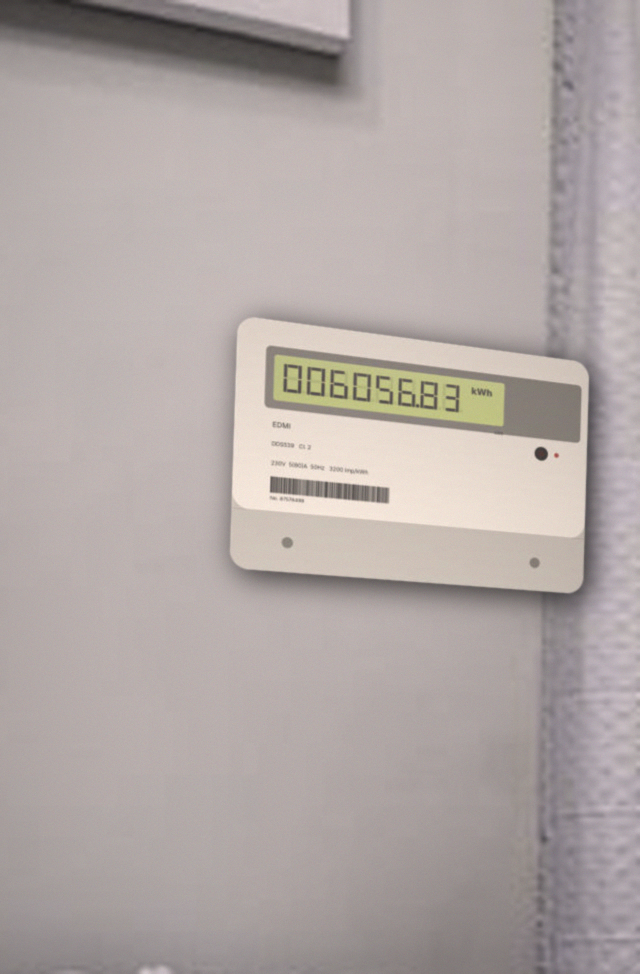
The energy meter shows 6056.83,kWh
